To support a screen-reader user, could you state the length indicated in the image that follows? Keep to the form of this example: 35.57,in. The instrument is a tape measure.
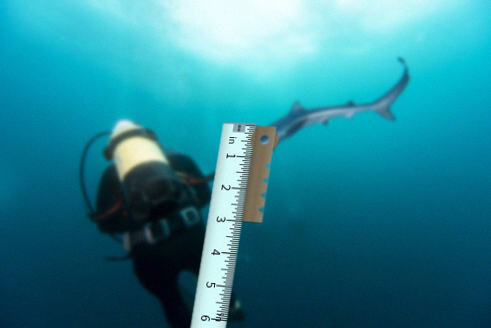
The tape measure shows 3,in
